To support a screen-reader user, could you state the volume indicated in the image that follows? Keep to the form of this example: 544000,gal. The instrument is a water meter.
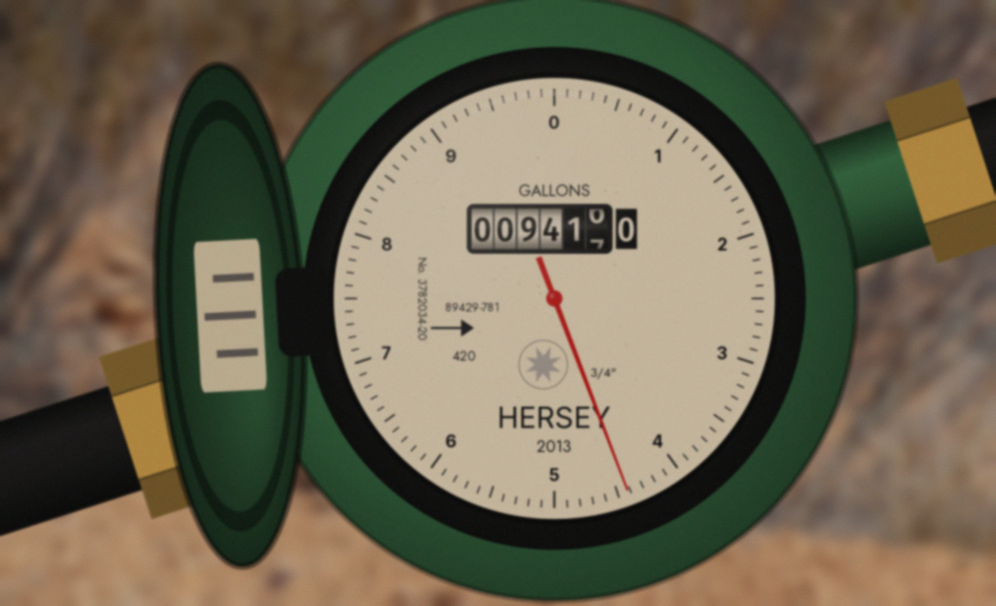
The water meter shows 94164.4,gal
